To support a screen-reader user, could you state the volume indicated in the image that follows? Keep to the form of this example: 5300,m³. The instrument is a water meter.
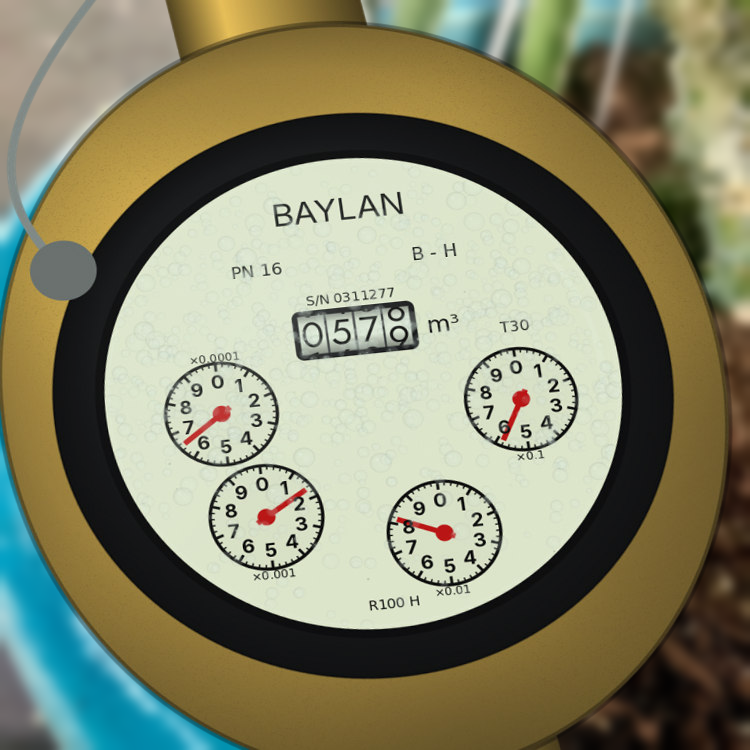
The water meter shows 578.5816,m³
